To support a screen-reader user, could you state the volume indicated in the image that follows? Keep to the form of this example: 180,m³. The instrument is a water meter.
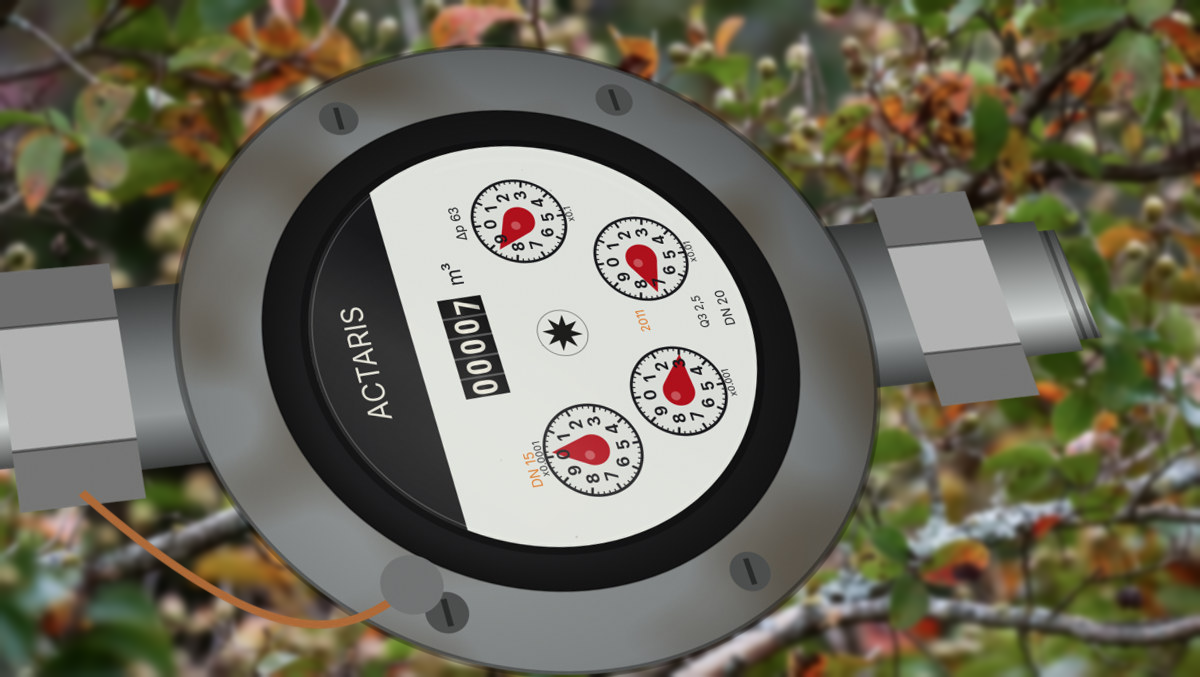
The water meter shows 6.8730,m³
